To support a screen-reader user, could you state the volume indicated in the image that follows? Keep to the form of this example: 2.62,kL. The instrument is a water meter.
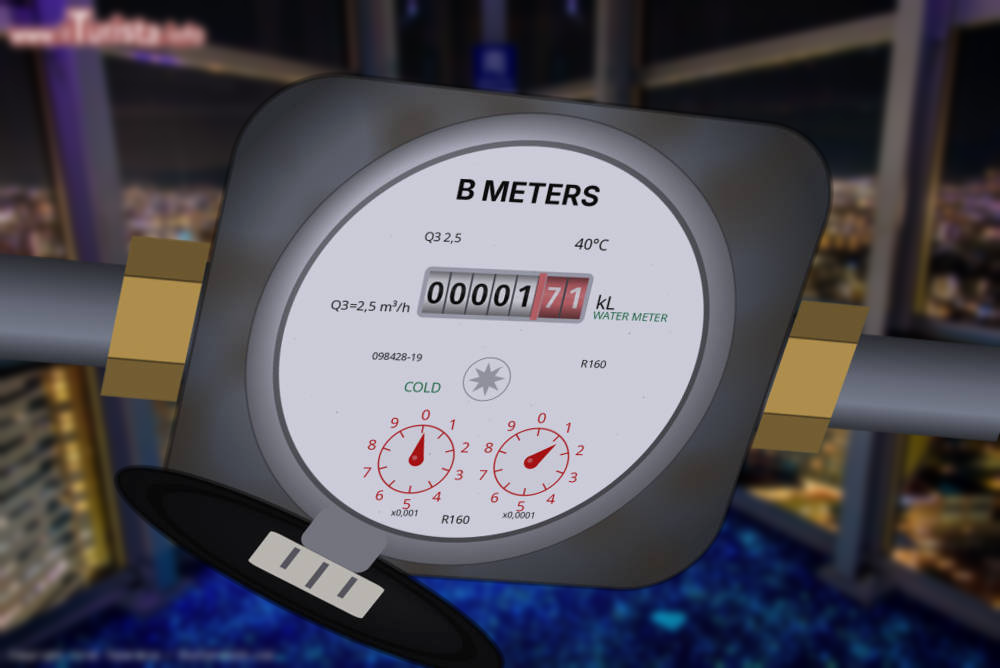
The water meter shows 1.7101,kL
